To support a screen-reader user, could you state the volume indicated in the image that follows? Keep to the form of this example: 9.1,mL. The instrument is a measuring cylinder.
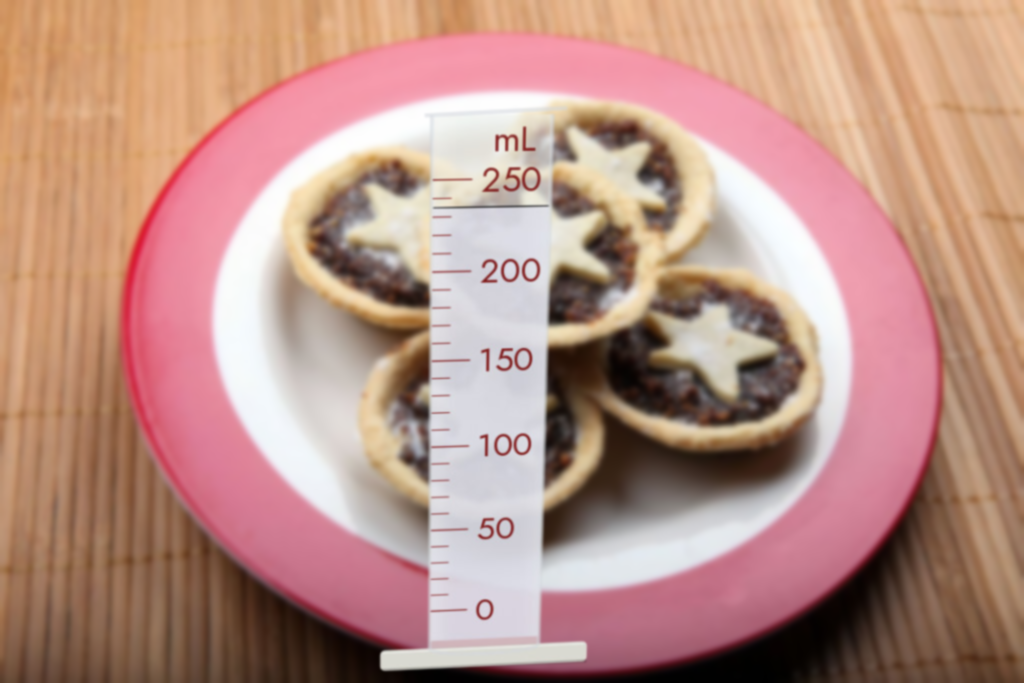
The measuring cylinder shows 235,mL
